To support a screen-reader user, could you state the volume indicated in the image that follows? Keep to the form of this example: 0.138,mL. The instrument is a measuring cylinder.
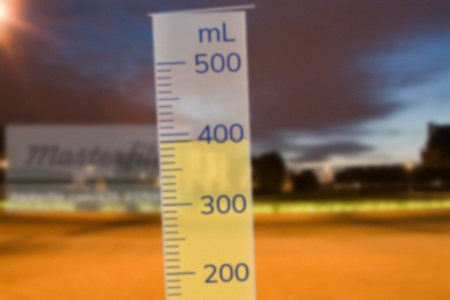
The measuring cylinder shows 390,mL
